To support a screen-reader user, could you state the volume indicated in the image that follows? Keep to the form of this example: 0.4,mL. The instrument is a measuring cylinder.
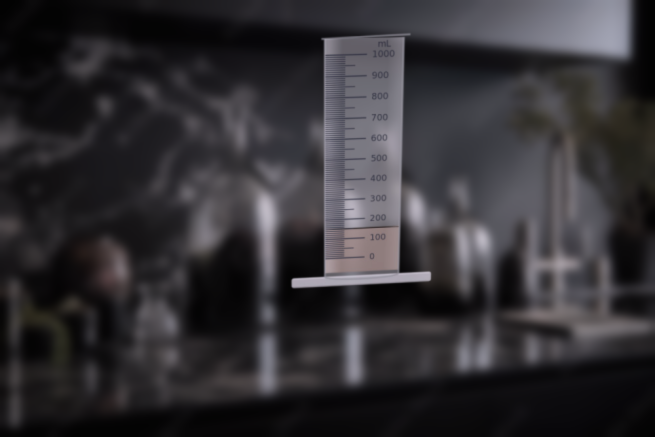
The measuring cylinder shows 150,mL
